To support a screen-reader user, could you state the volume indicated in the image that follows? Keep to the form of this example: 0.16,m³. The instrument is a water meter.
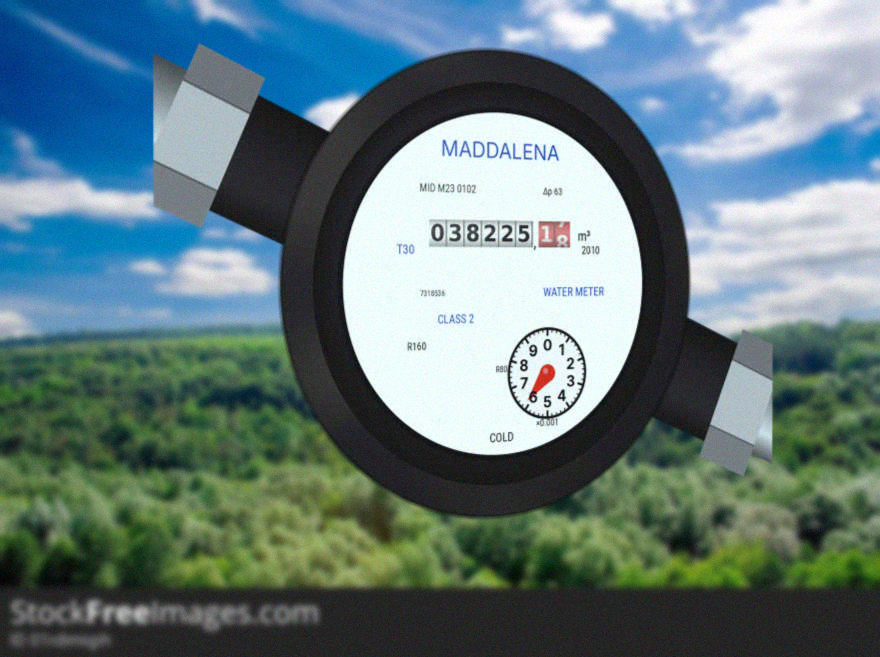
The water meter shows 38225.176,m³
